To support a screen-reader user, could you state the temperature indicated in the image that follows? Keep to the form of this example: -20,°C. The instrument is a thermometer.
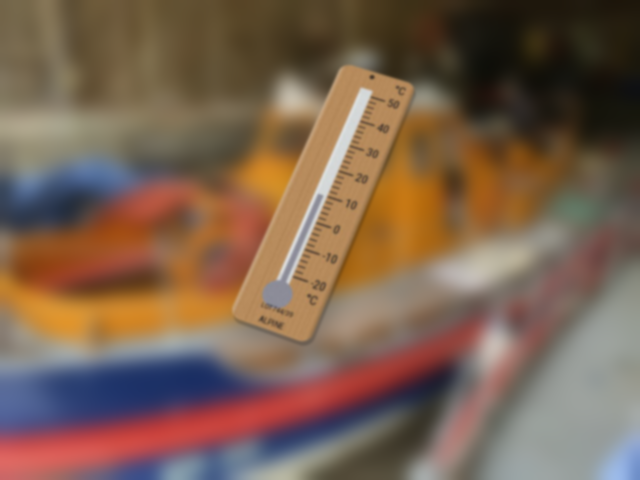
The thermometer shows 10,°C
